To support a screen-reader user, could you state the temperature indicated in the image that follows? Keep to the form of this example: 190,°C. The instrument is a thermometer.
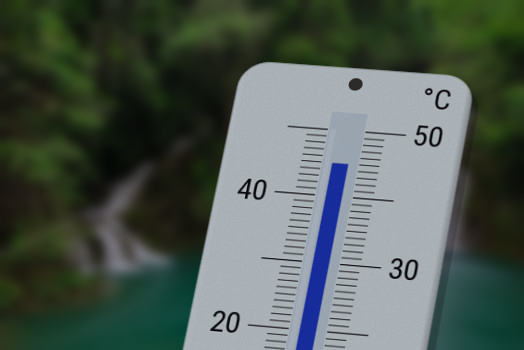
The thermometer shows 45,°C
